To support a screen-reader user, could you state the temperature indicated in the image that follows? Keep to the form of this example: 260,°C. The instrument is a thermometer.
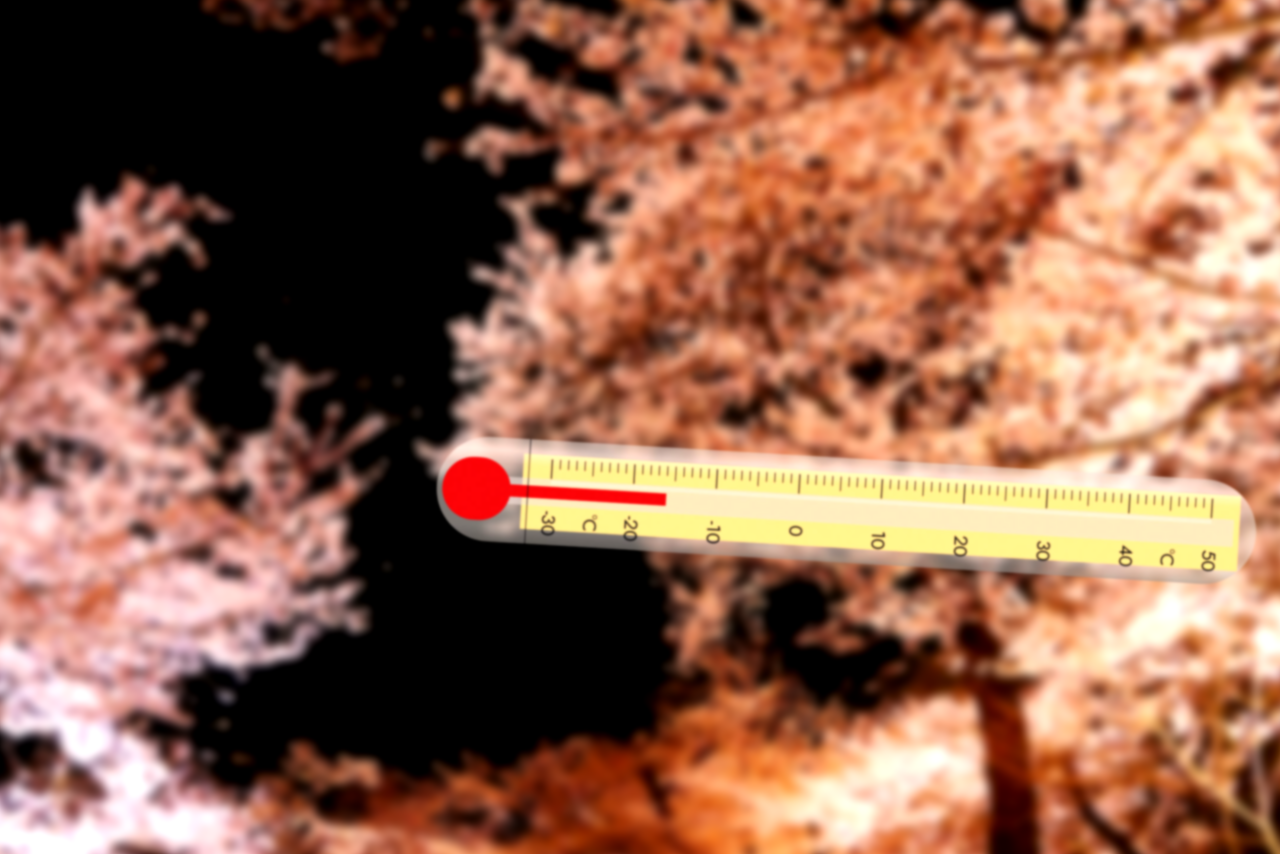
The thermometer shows -16,°C
